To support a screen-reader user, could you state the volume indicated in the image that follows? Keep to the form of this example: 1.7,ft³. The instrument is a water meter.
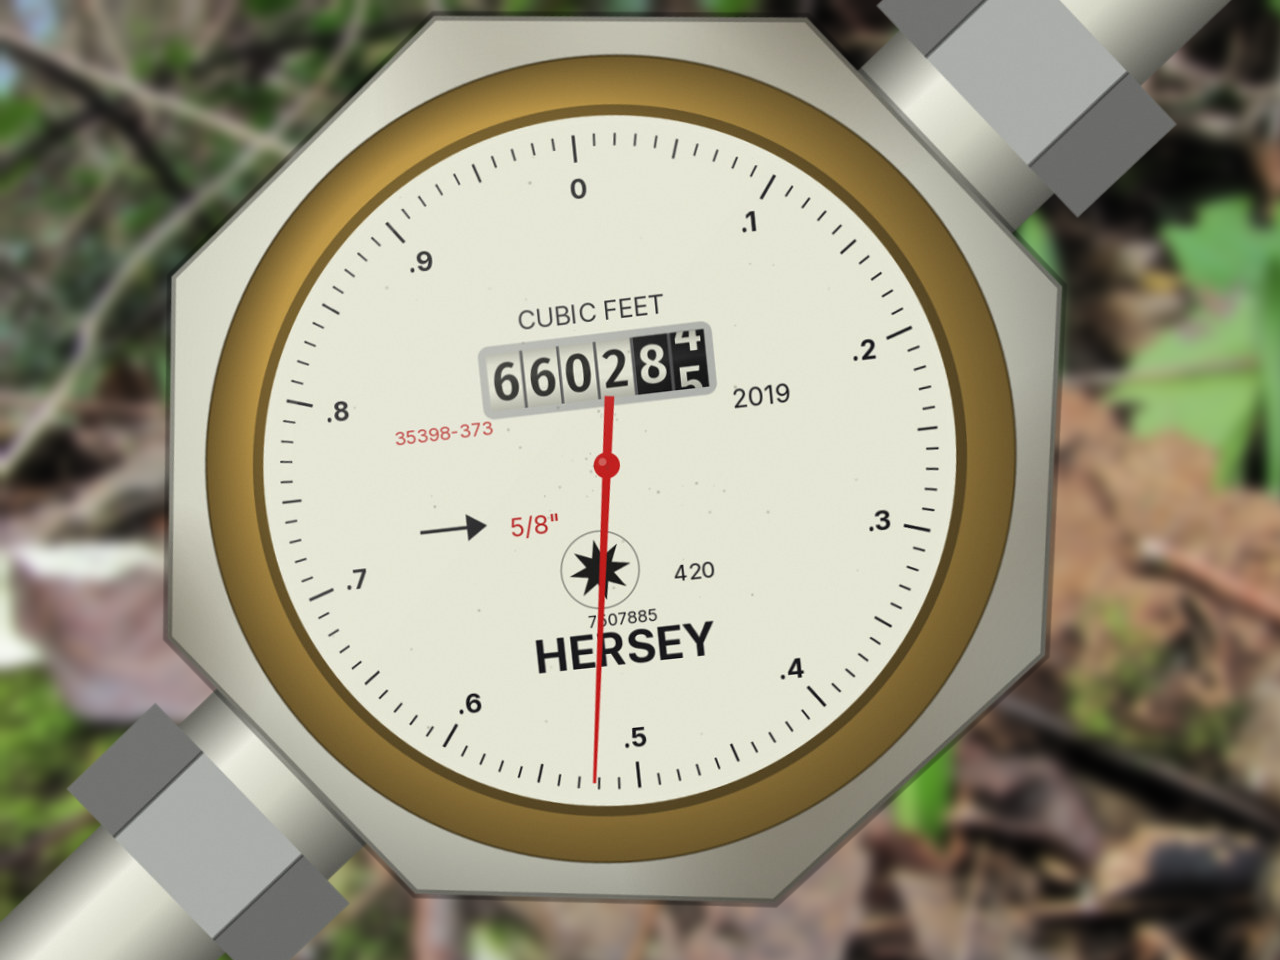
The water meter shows 660284.52,ft³
